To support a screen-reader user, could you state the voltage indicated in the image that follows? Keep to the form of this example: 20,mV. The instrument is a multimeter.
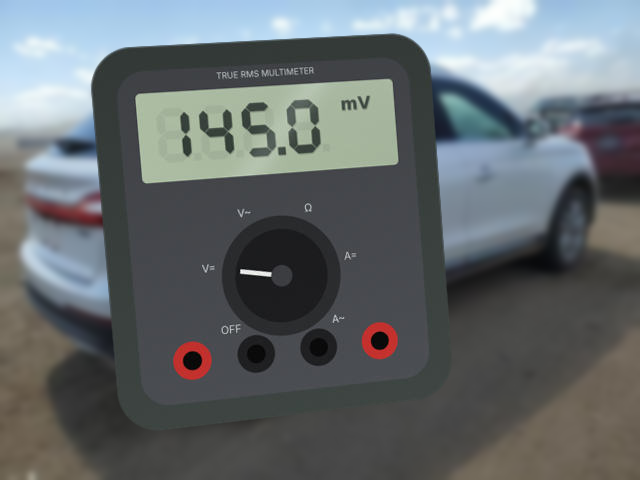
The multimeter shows 145.0,mV
